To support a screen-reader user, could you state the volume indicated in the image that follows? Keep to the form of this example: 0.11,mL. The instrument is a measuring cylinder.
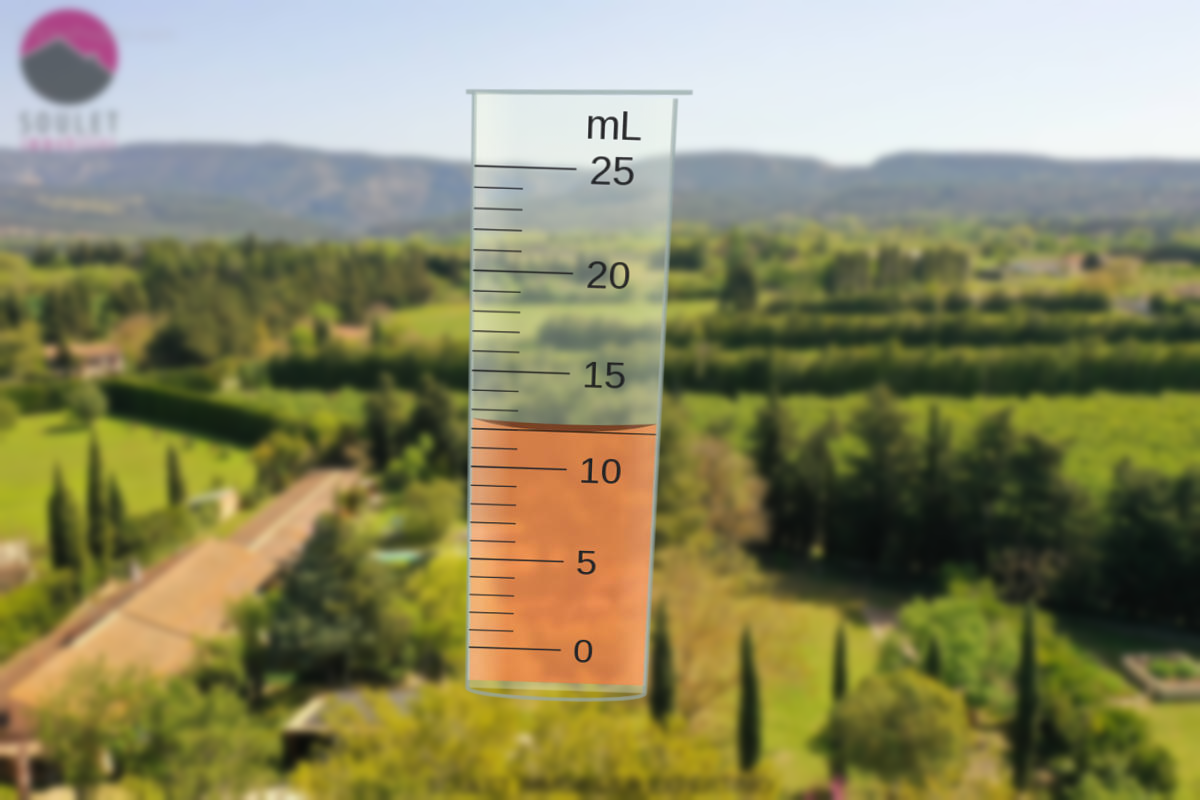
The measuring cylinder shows 12,mL
